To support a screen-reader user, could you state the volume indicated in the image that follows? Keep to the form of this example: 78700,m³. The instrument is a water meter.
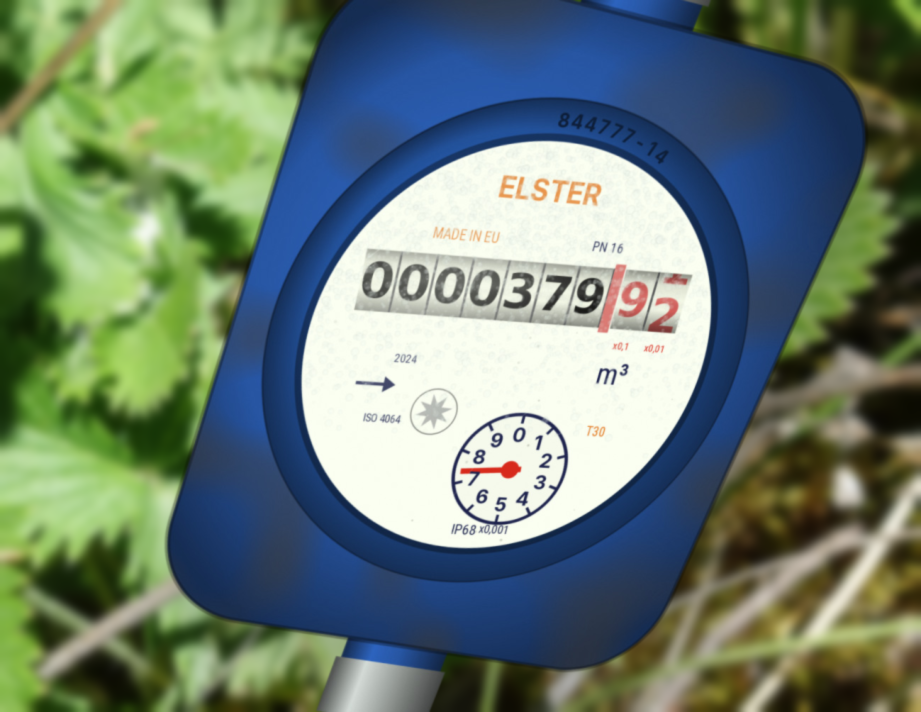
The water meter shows 379.917,m³
